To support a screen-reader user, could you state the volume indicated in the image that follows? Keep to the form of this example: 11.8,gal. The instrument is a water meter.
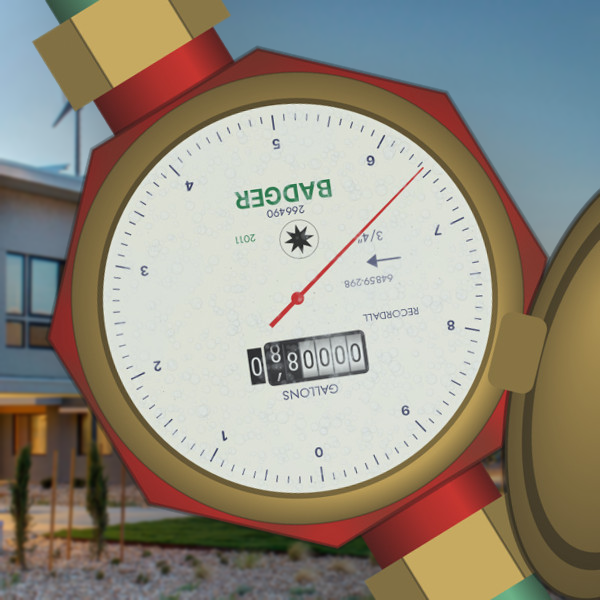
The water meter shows 876.4,gal
